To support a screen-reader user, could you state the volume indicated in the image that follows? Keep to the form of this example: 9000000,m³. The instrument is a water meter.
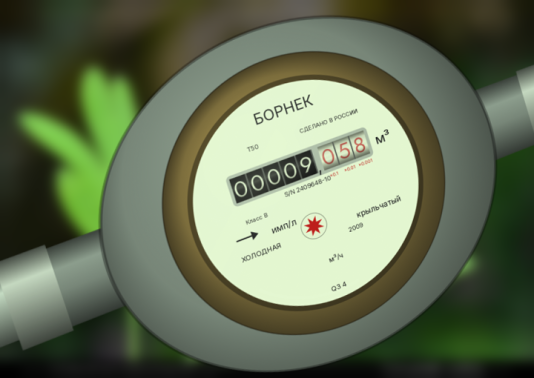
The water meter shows 9.058,m³
